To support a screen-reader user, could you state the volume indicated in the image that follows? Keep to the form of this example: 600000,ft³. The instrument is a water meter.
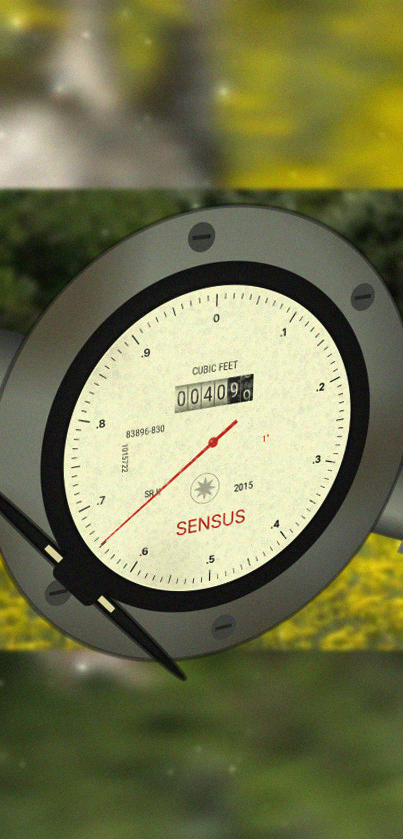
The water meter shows 4098.65,ft³
